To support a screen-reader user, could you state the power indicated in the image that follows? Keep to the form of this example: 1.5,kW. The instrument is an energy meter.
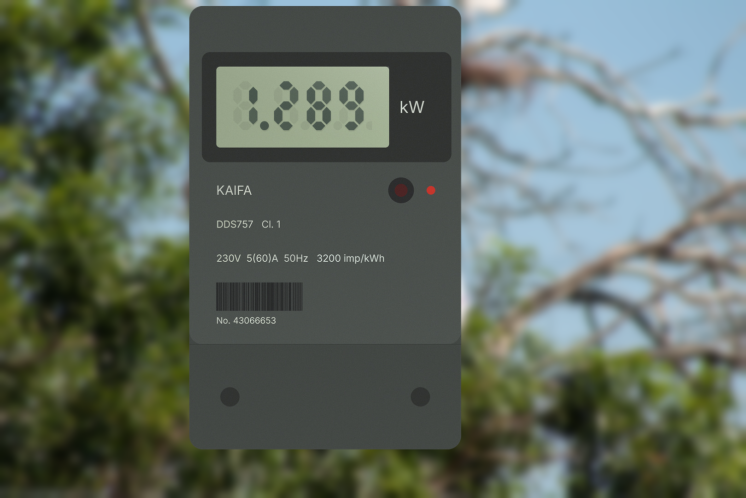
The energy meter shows 1.289,kW
